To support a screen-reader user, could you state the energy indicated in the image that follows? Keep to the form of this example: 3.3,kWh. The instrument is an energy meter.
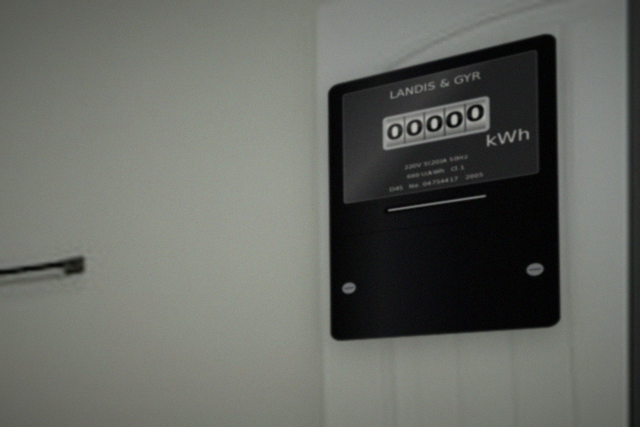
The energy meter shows 0,kWh
